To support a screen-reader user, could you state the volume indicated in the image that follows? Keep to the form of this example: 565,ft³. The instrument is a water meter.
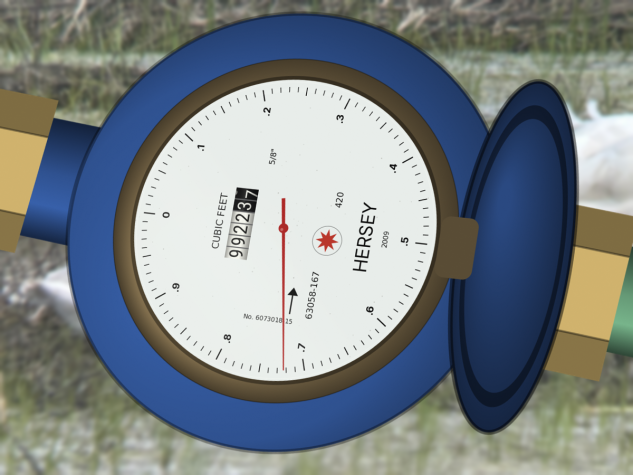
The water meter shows 992236.72,ft³
